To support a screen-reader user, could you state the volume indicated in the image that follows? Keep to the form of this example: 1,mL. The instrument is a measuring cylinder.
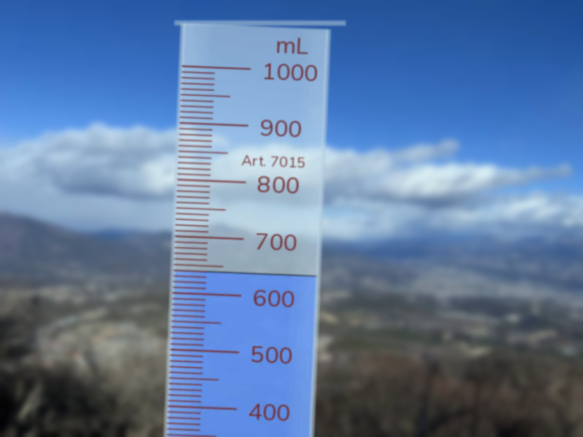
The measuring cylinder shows 640,mL
